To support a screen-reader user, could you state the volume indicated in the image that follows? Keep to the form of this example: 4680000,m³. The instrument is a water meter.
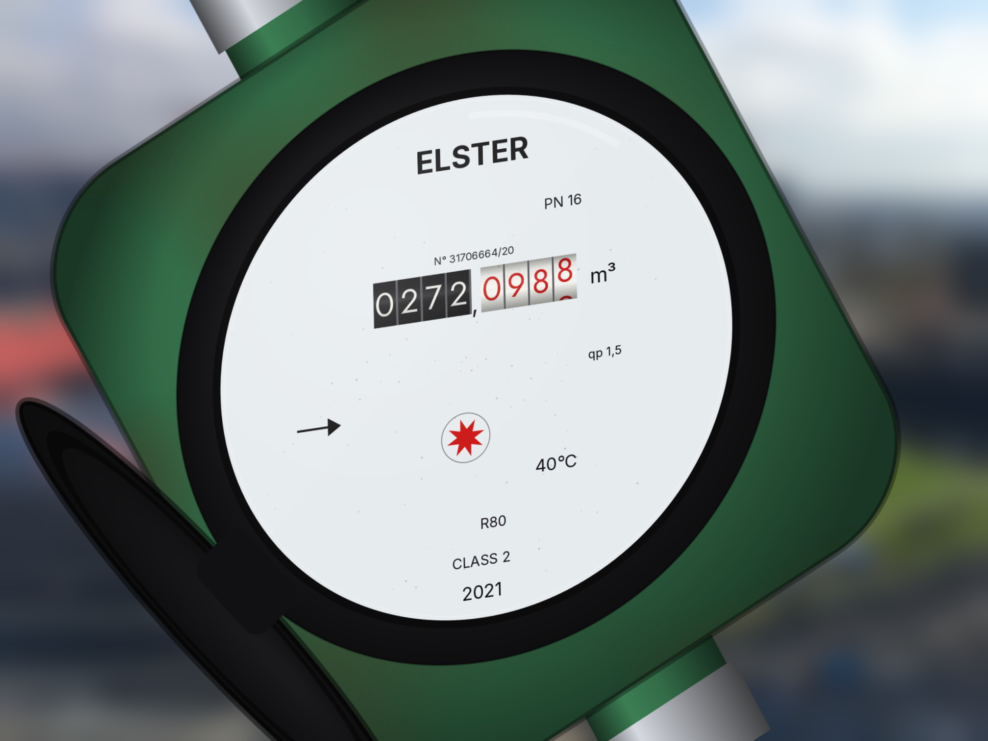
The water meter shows 272.0988,m³
